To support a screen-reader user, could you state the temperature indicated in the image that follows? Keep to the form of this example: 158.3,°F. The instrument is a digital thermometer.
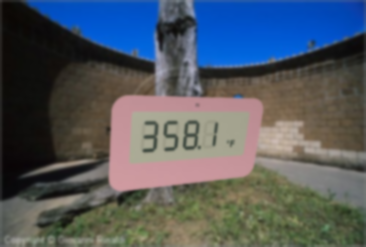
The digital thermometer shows 358.1,°F
